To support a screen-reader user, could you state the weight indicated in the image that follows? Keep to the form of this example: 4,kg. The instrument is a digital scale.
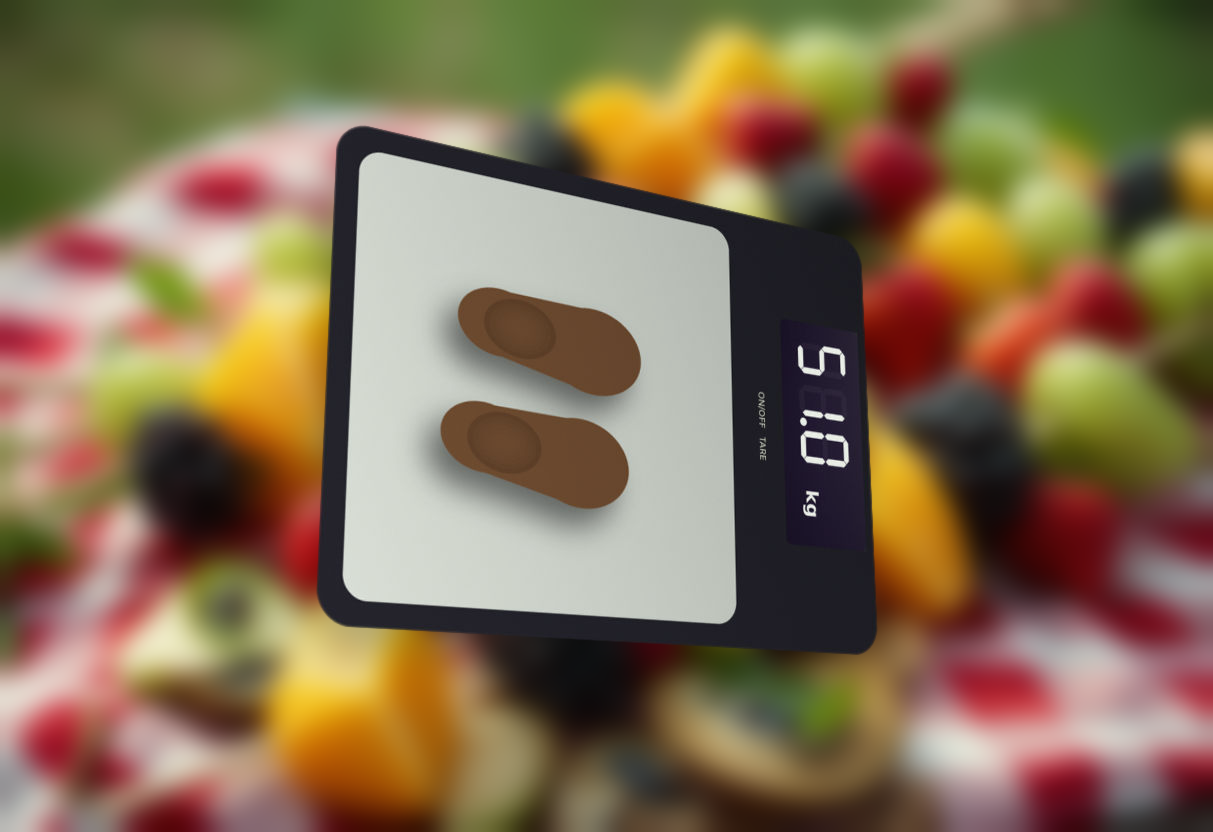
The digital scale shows 51.0,kg
